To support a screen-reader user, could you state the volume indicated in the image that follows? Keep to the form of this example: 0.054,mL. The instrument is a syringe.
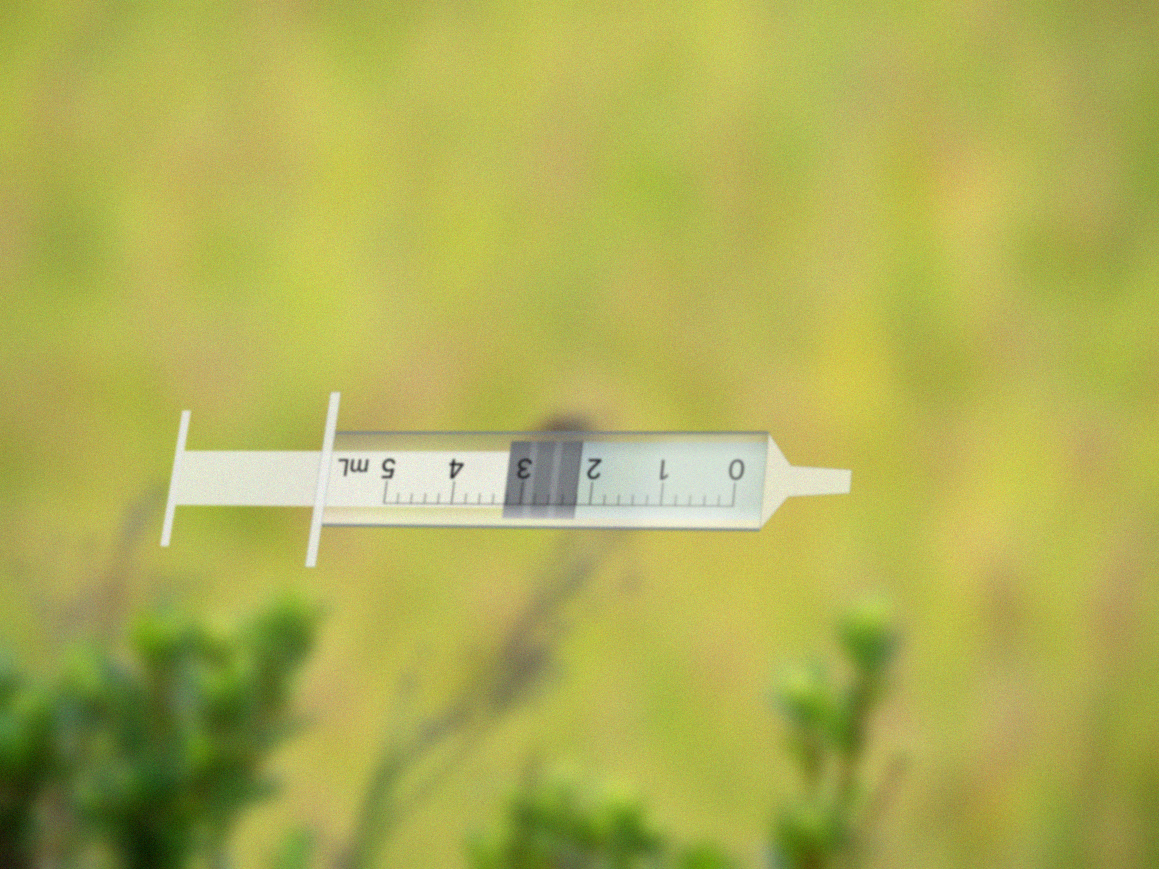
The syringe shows 2.2,mL
